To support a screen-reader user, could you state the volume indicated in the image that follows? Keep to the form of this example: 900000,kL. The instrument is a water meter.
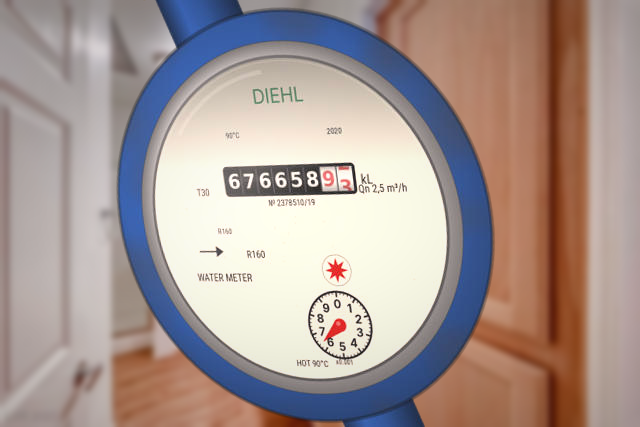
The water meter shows 676658.926,kL
